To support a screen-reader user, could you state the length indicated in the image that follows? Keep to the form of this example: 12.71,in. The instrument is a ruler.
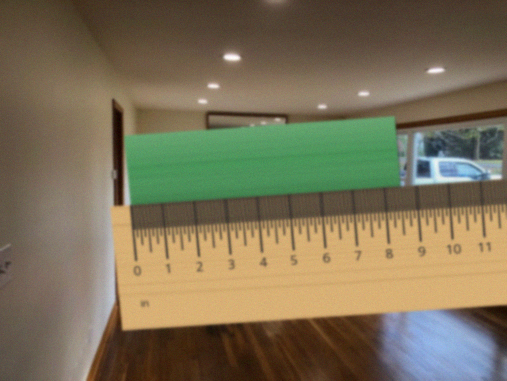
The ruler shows 8.5,in
